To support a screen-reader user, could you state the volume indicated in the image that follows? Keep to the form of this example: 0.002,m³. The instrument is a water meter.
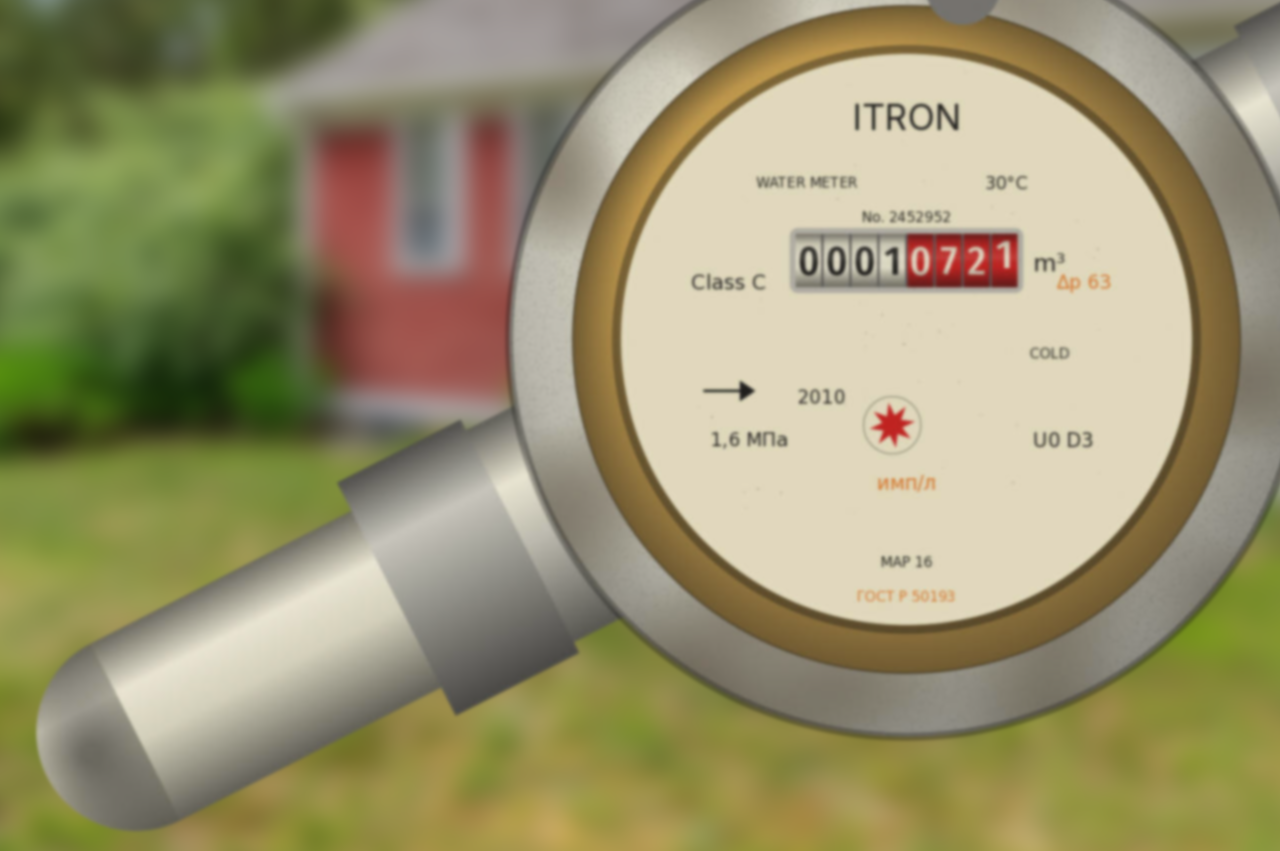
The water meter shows 1.0721,m³
